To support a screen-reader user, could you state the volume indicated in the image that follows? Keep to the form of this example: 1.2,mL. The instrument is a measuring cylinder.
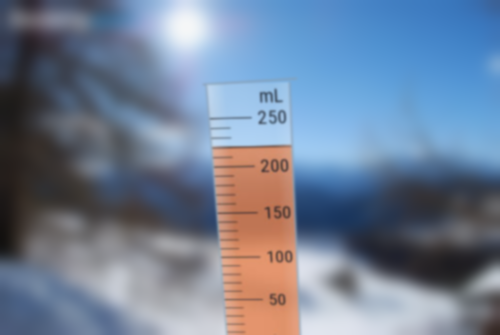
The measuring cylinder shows 220,mL
